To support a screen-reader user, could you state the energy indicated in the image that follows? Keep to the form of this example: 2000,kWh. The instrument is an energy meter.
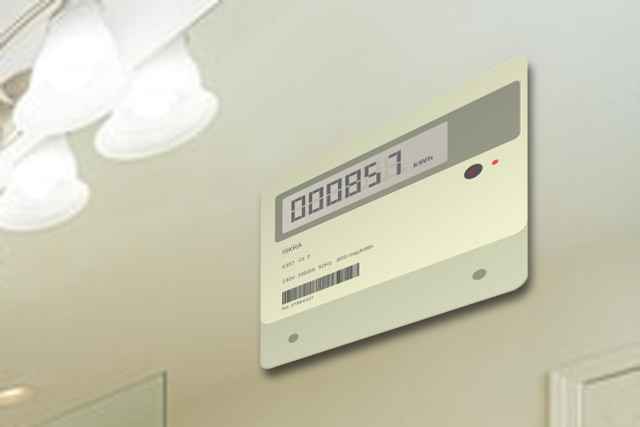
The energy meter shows 857,kWh
